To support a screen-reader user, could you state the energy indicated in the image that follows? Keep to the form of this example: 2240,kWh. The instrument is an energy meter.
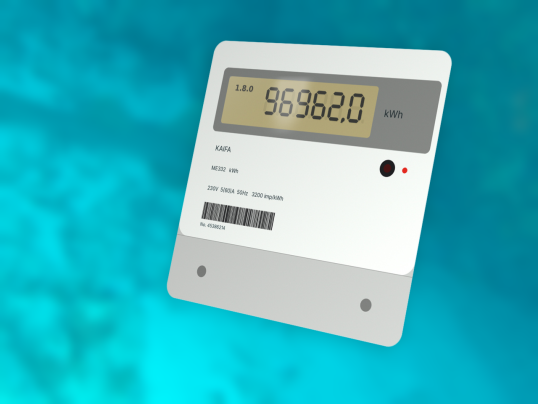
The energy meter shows 96962.0,kWh
